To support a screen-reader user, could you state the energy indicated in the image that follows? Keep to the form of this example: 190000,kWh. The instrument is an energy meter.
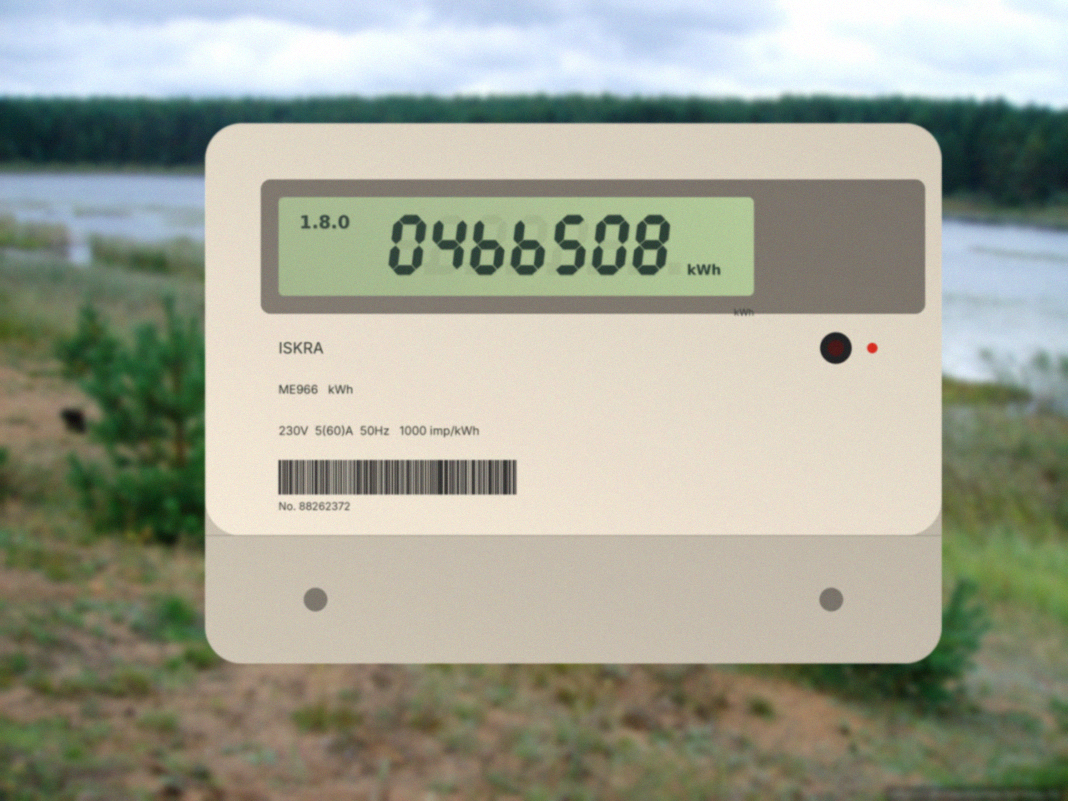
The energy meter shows 466508,kWh
